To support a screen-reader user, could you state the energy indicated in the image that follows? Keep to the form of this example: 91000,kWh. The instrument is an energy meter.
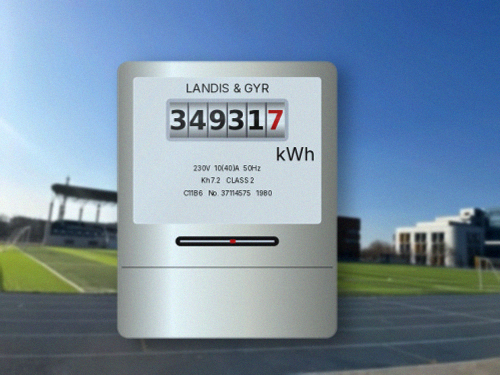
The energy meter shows 34931.7,kWh
